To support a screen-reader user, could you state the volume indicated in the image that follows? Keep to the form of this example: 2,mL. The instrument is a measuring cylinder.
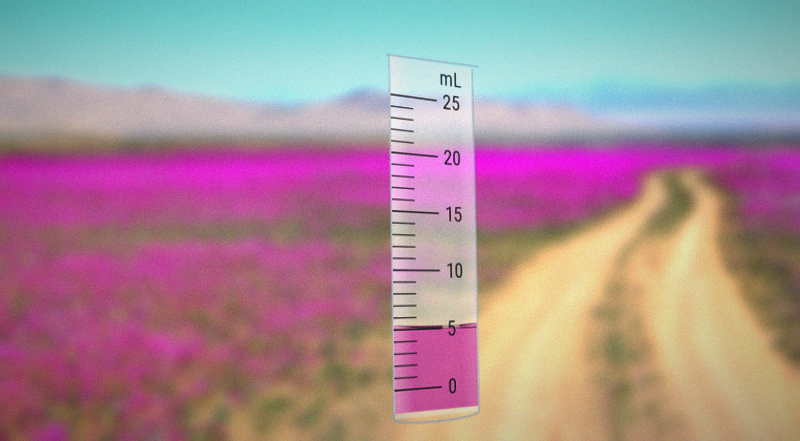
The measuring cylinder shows 5,mL
